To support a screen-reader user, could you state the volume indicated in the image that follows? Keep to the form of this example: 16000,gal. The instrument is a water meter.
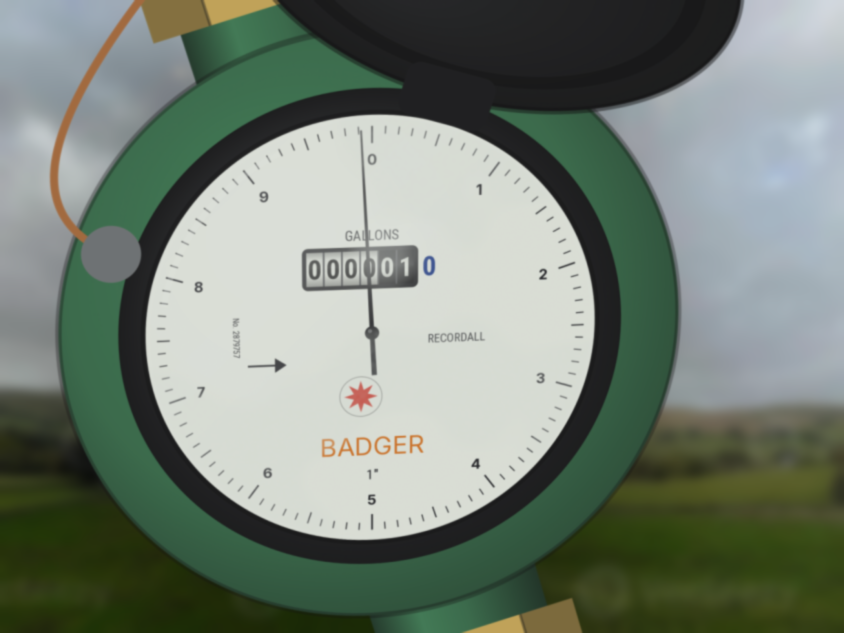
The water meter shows 9.9,gal
